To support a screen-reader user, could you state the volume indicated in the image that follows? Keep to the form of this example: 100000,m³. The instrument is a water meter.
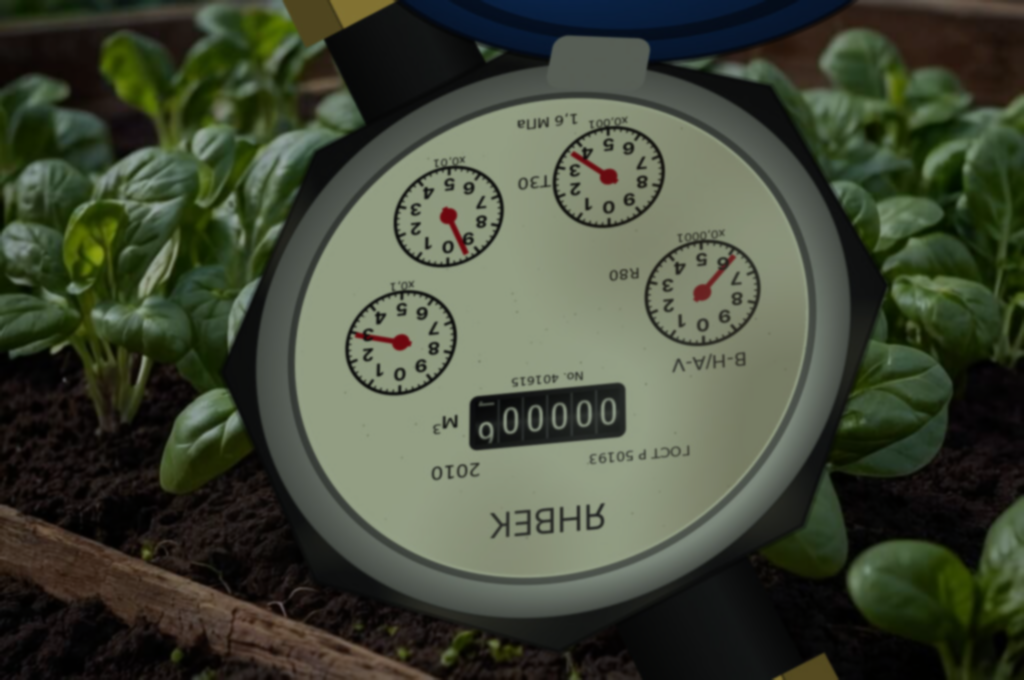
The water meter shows 6.2936,m³
